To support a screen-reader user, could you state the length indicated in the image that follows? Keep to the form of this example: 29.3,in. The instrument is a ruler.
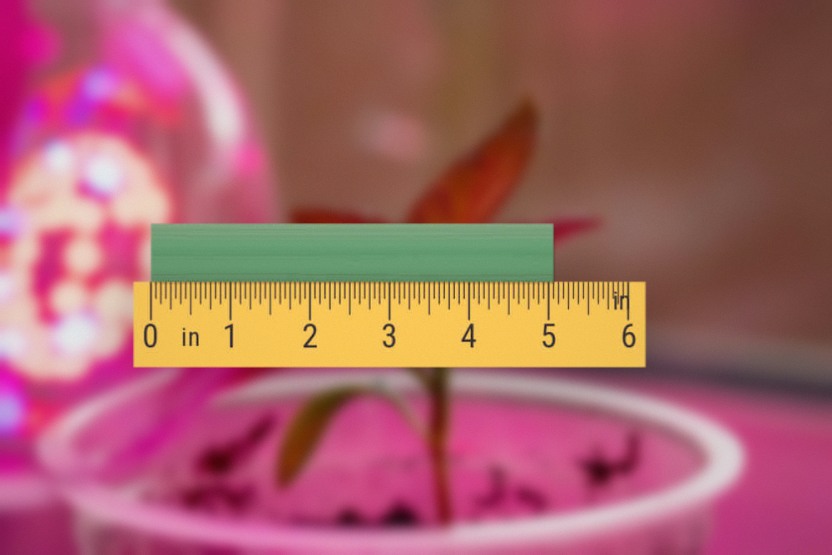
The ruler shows 5.0625,in
